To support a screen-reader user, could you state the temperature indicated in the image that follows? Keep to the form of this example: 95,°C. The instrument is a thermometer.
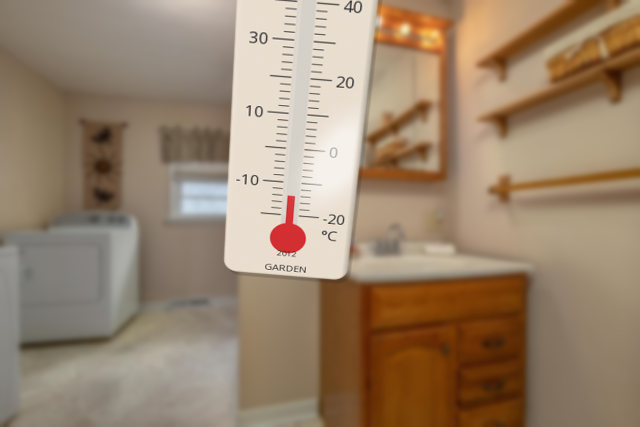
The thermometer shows -14,°C
